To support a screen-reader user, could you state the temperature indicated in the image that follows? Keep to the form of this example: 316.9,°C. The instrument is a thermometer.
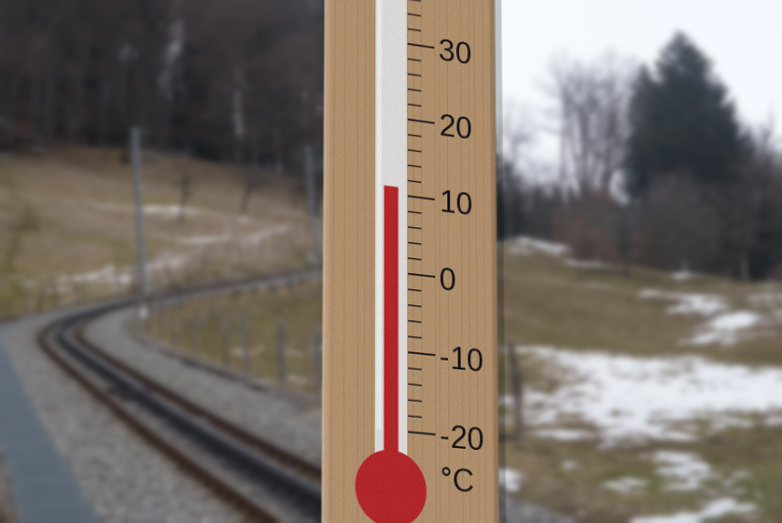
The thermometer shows 11,°C
